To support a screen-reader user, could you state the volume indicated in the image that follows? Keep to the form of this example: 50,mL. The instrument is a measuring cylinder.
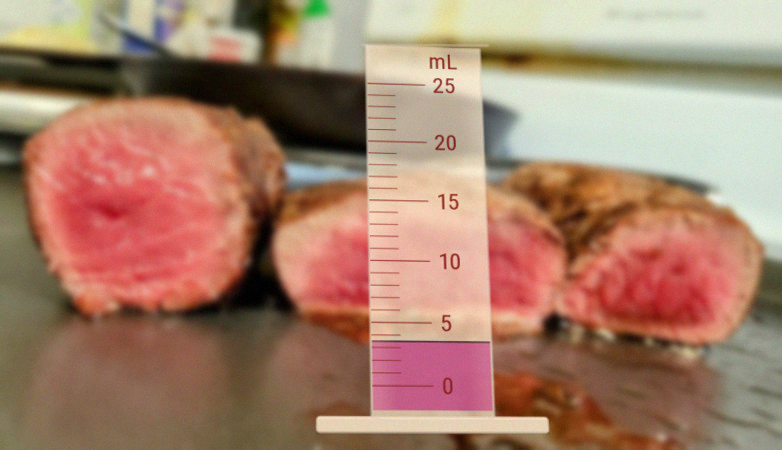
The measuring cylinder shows 3.5,mL
